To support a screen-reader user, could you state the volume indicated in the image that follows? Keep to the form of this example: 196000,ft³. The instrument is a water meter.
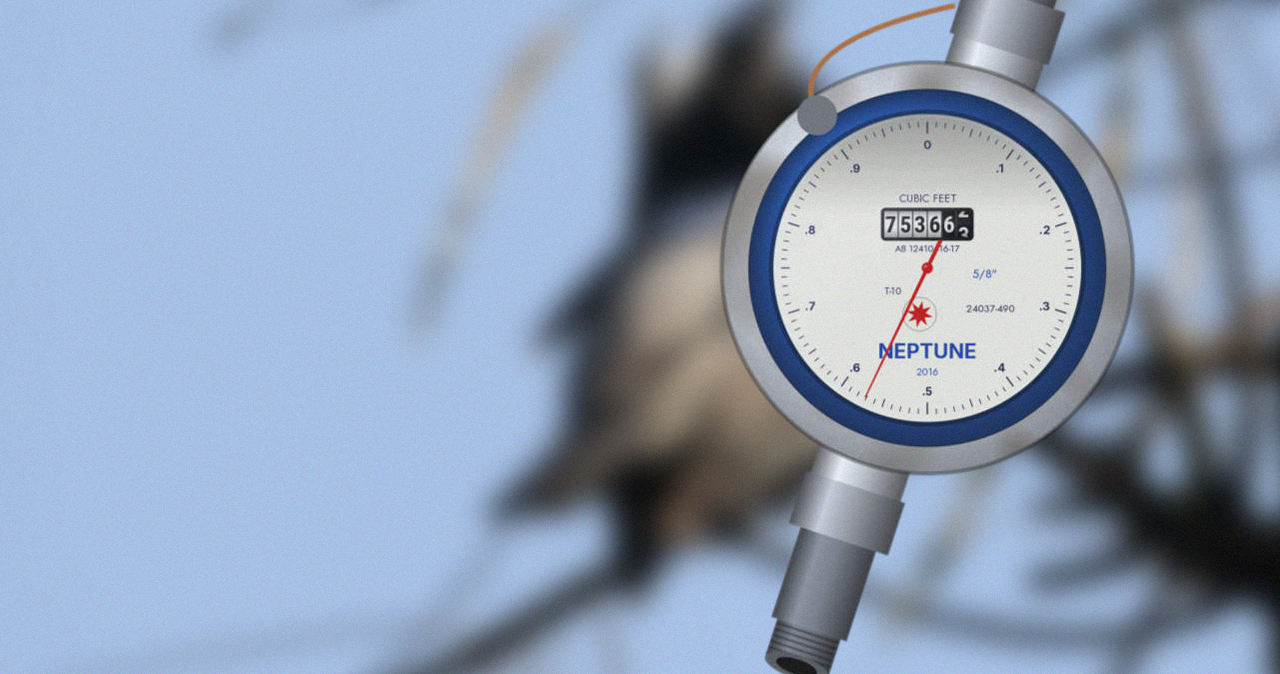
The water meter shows 753662.57,ft³
